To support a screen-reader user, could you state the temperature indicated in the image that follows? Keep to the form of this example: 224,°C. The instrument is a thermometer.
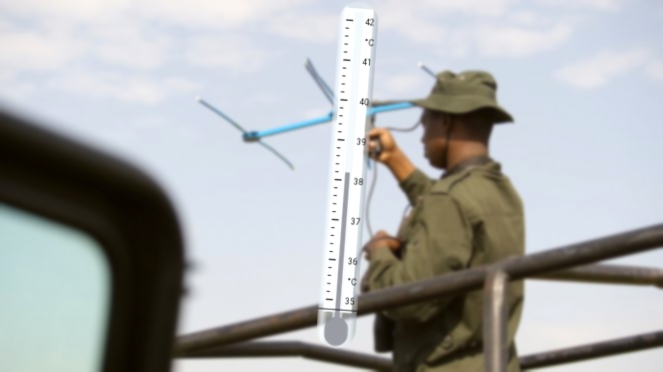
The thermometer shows 38.2,°C
